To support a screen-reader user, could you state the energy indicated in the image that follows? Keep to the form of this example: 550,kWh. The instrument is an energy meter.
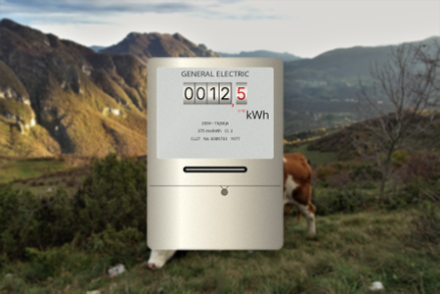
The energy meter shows 12.5,kWh
